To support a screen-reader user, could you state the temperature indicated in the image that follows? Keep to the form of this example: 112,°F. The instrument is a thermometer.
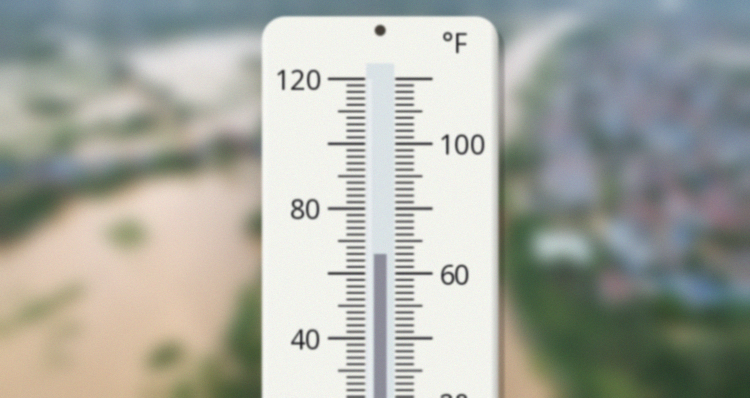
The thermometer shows 66,°F
